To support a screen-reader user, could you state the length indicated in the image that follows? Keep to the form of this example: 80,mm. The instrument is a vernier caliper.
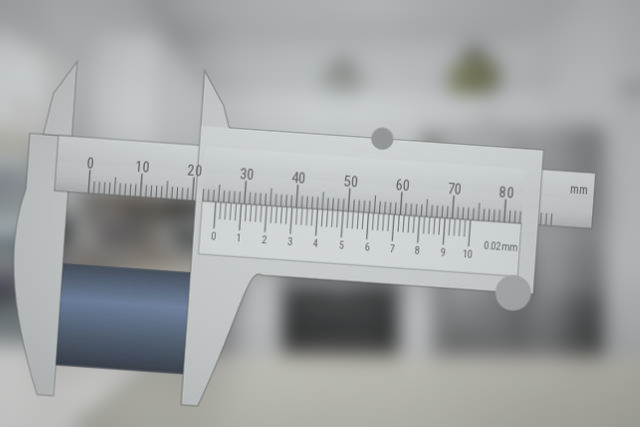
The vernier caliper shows 24.5,mm
